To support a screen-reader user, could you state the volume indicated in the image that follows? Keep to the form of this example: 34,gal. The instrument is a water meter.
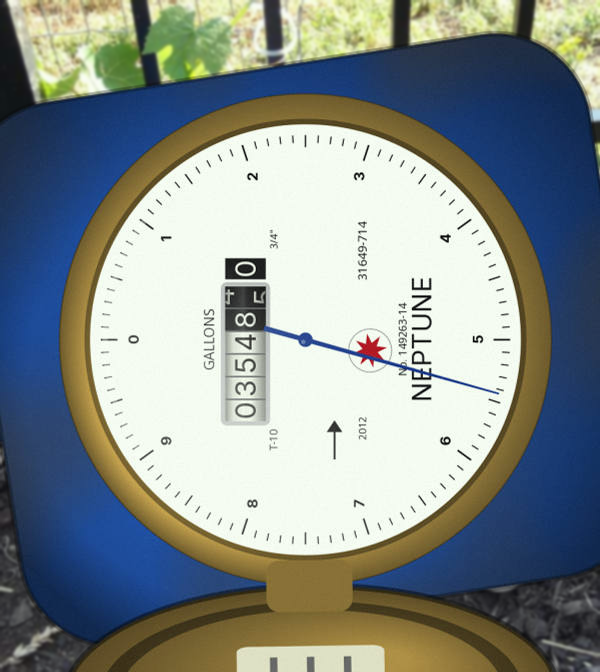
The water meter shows 354845.4,gal
